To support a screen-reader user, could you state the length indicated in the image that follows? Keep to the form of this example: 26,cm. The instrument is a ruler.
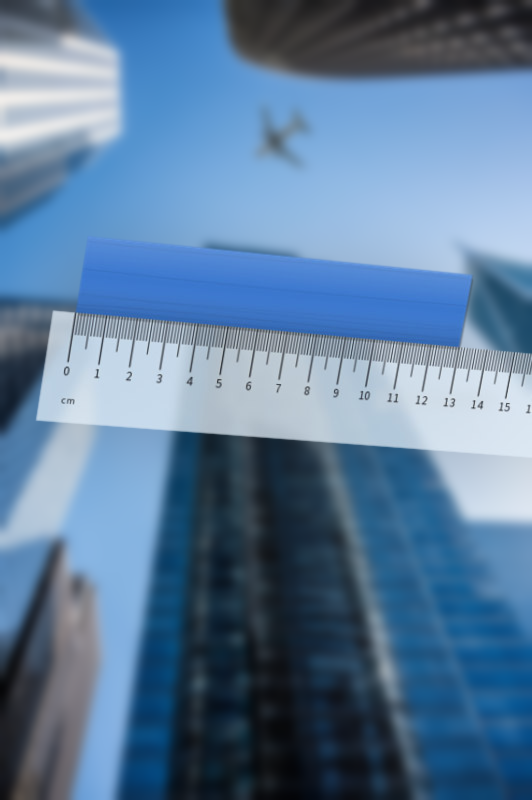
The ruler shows 13,cm
